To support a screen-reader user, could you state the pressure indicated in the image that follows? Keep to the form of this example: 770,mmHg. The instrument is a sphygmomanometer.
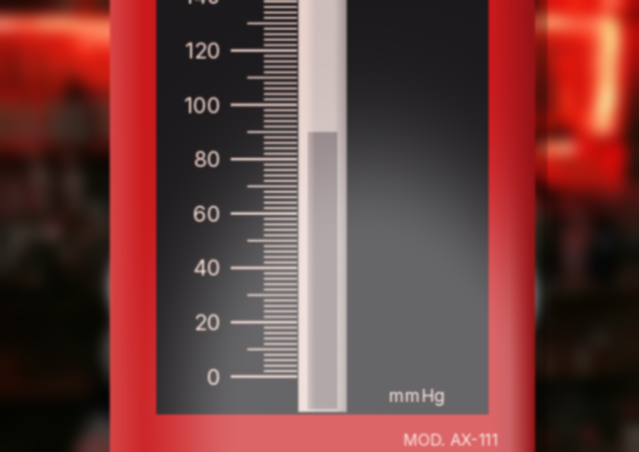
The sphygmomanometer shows 90,mmHg
